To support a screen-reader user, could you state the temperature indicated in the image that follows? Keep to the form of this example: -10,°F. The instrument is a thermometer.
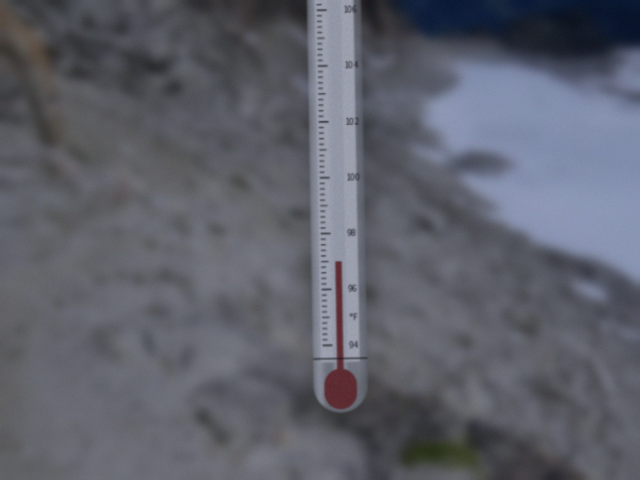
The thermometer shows 97,°F
